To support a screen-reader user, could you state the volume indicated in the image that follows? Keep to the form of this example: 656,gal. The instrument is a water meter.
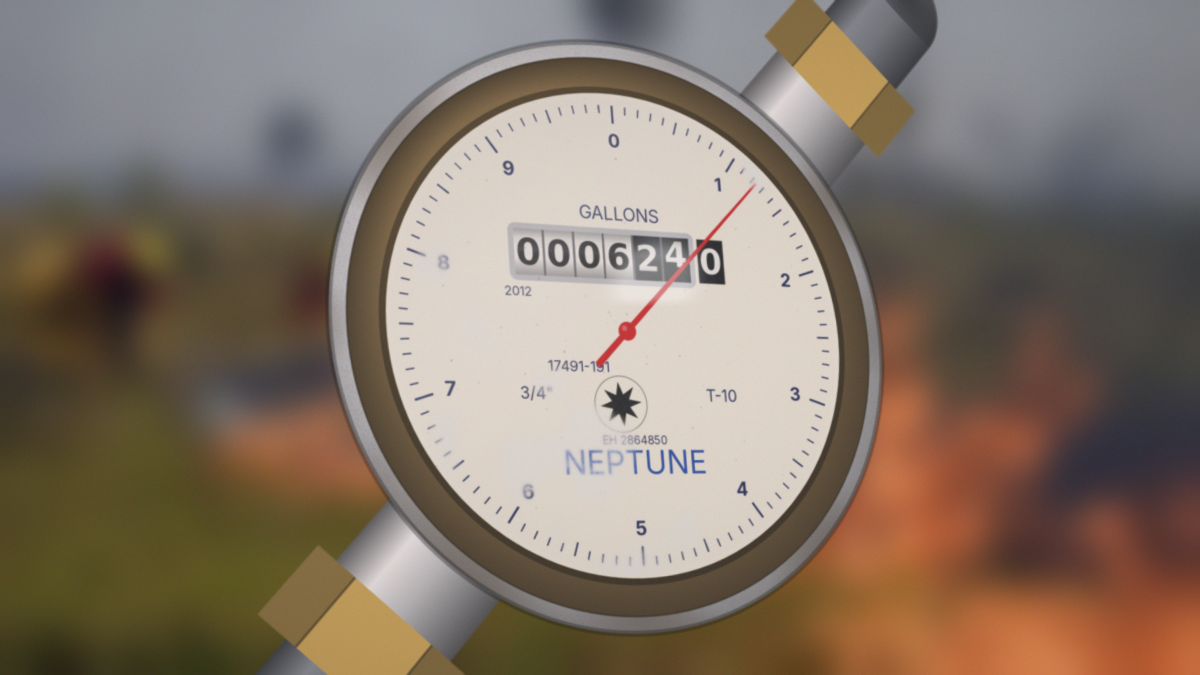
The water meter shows 6241.2,gal
